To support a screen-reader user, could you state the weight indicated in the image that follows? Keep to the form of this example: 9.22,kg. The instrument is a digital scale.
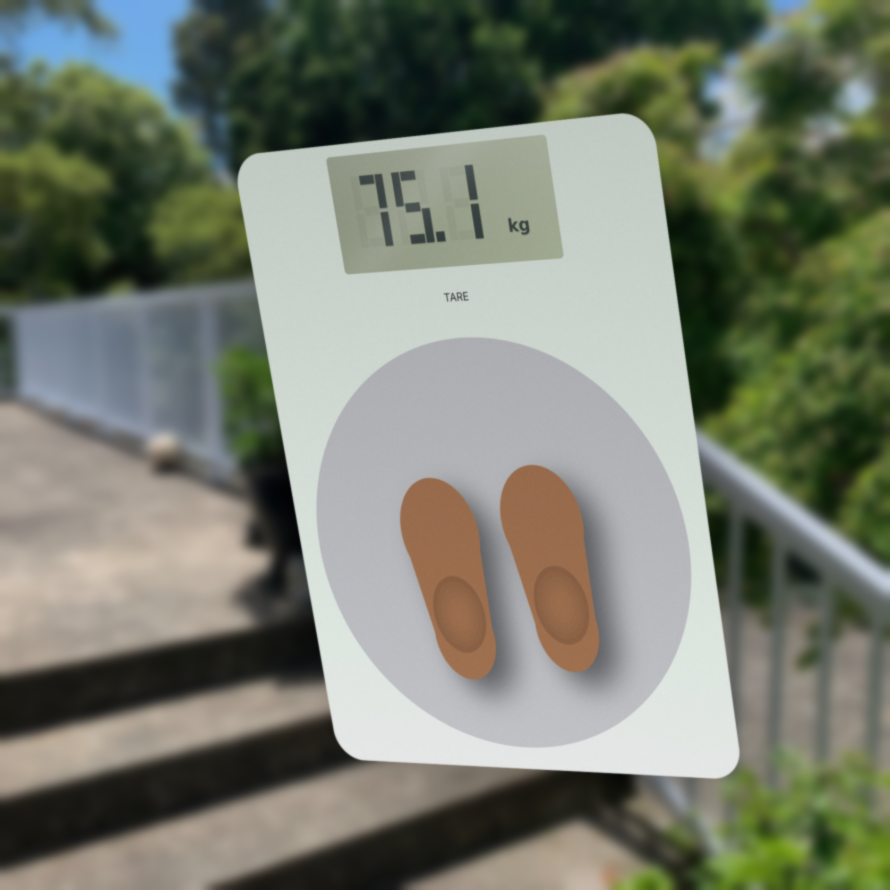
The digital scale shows 75.1,kg
